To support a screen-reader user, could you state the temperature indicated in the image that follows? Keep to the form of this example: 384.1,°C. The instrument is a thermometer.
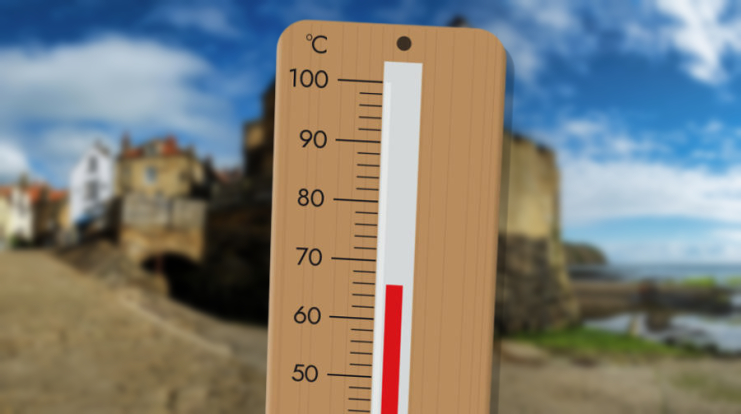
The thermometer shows 66,°C
